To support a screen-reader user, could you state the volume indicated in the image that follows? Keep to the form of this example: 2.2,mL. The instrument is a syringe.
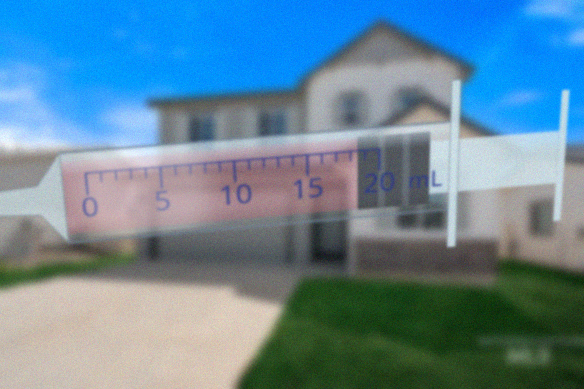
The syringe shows 18.5,mL
